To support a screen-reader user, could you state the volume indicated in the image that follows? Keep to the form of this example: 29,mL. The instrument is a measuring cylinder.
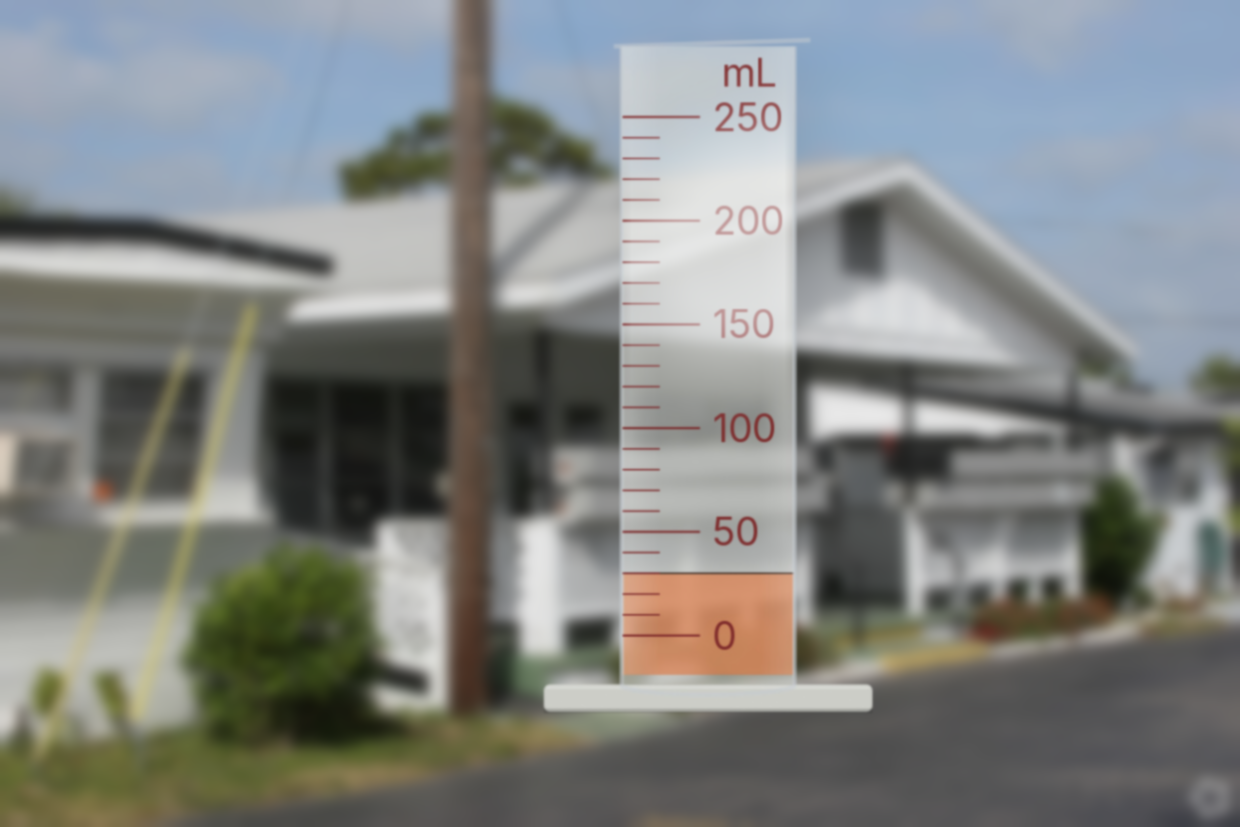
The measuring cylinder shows 30,mL
